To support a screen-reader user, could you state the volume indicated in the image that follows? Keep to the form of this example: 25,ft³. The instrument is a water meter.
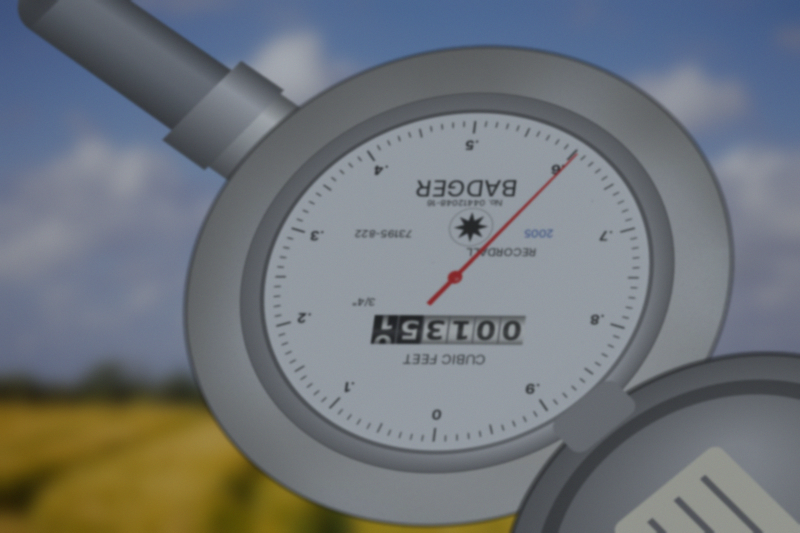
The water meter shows 1350.60,ft³
